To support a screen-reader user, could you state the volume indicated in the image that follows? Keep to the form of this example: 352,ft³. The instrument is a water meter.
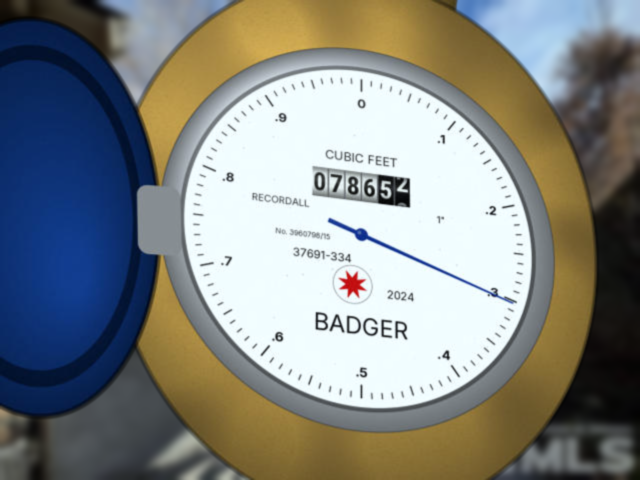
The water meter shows 78652.30,ft³
